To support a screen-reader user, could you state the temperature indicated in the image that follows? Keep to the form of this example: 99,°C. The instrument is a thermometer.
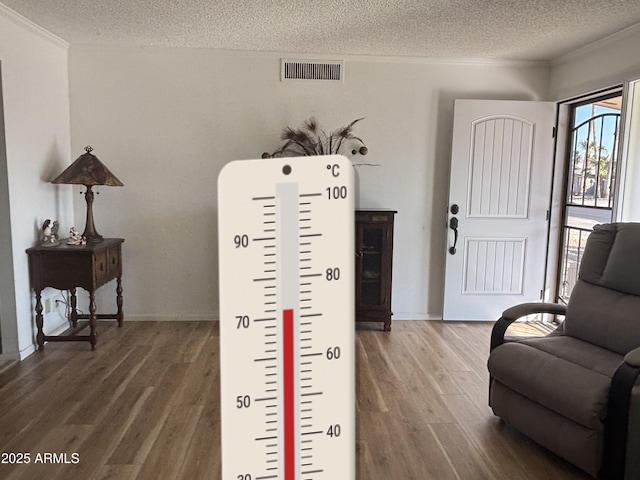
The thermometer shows 72,°C
